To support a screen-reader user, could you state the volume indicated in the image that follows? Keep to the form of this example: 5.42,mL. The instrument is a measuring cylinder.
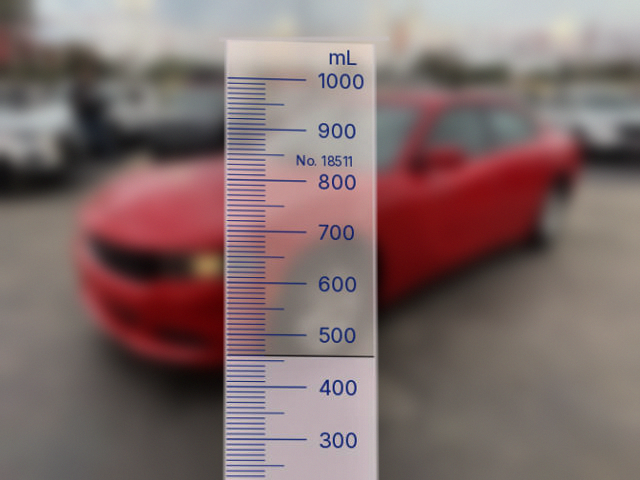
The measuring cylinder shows 460,mL
